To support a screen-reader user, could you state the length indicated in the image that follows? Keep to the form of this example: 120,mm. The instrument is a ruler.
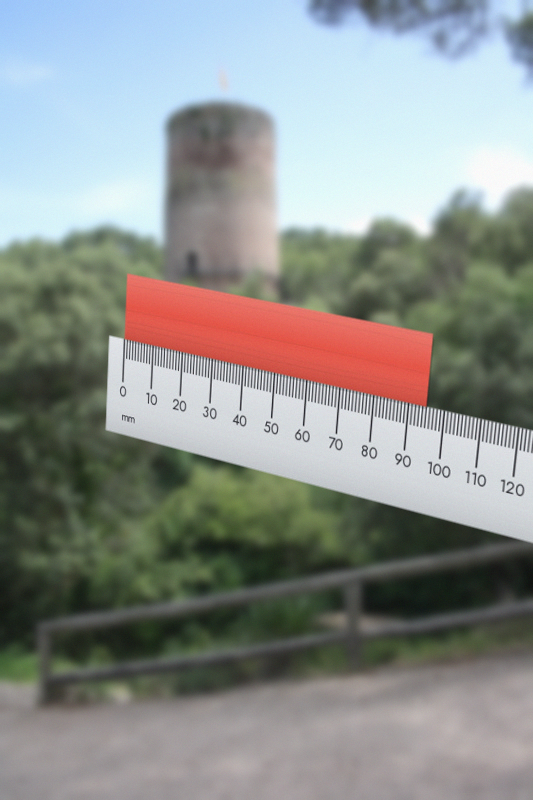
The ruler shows 95,mm
